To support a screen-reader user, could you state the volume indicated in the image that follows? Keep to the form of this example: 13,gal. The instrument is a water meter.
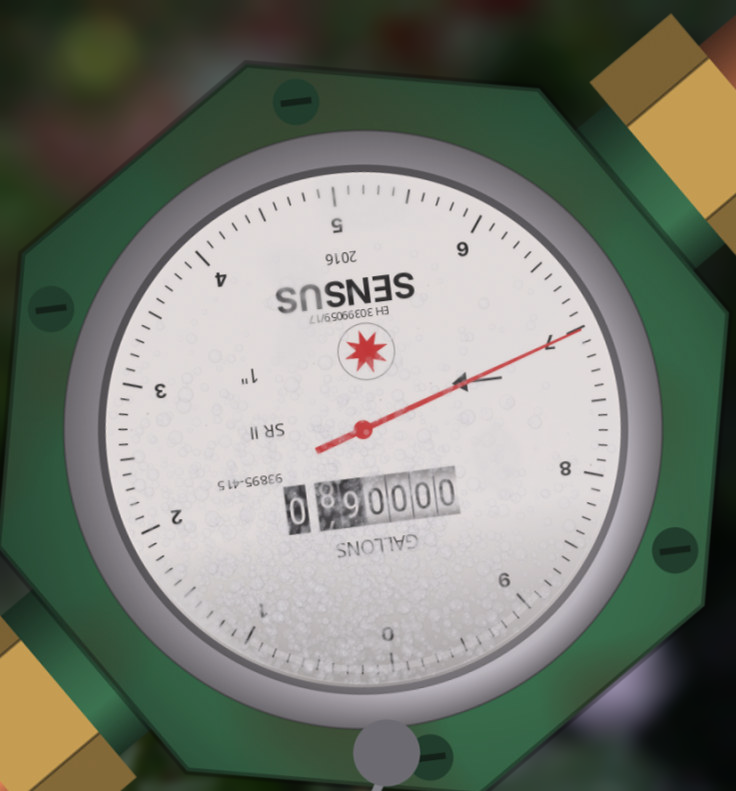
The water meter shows 677.0,gal
